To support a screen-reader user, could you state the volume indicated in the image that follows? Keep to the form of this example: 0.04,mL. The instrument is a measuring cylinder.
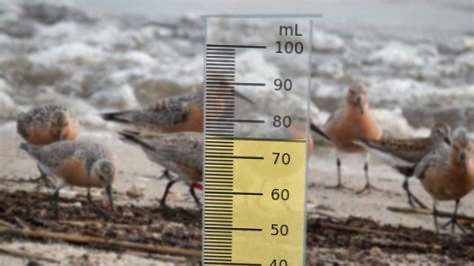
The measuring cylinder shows 75,mL
